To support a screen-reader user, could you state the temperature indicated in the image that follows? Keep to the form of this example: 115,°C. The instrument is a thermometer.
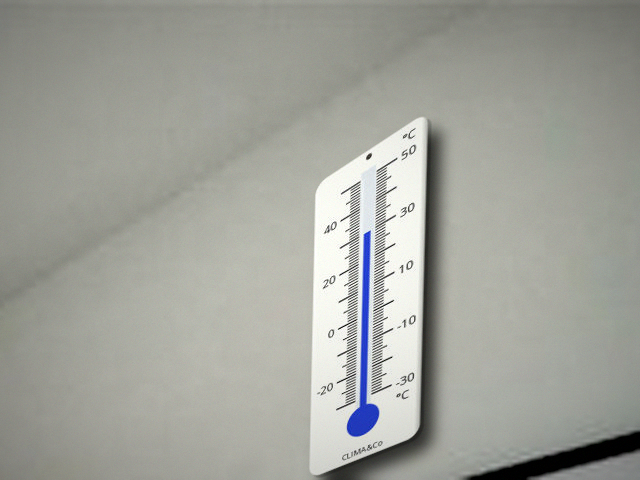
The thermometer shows 30,°C
